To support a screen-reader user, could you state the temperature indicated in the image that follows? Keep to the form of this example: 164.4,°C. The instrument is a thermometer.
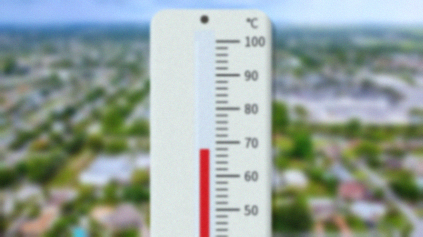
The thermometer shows 68,°C
